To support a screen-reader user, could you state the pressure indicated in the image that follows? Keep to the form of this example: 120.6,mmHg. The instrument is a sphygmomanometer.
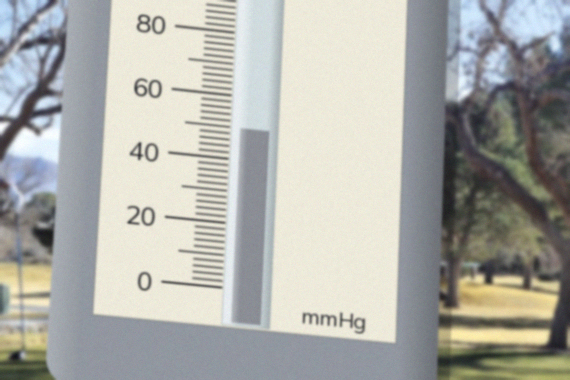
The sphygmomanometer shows 50,mmHg
